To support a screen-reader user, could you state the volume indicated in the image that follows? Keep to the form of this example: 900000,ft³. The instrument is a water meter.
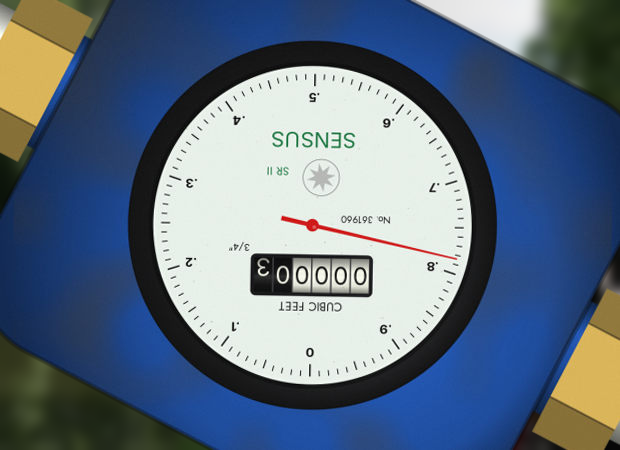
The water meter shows 2.78,ft³
